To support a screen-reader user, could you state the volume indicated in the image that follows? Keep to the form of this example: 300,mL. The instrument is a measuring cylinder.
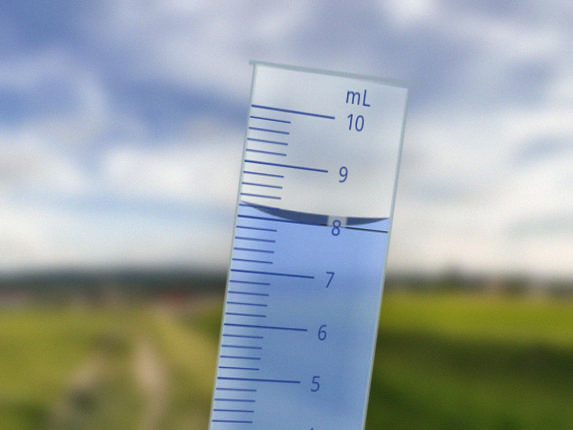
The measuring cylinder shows 8,mL
